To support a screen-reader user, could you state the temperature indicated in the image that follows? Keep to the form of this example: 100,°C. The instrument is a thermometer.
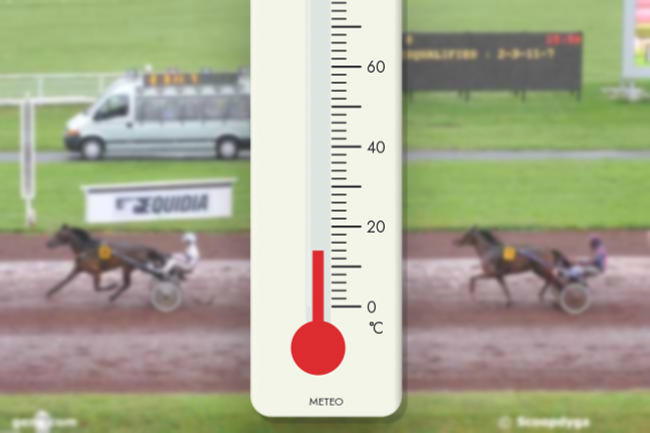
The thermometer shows 14,°C
